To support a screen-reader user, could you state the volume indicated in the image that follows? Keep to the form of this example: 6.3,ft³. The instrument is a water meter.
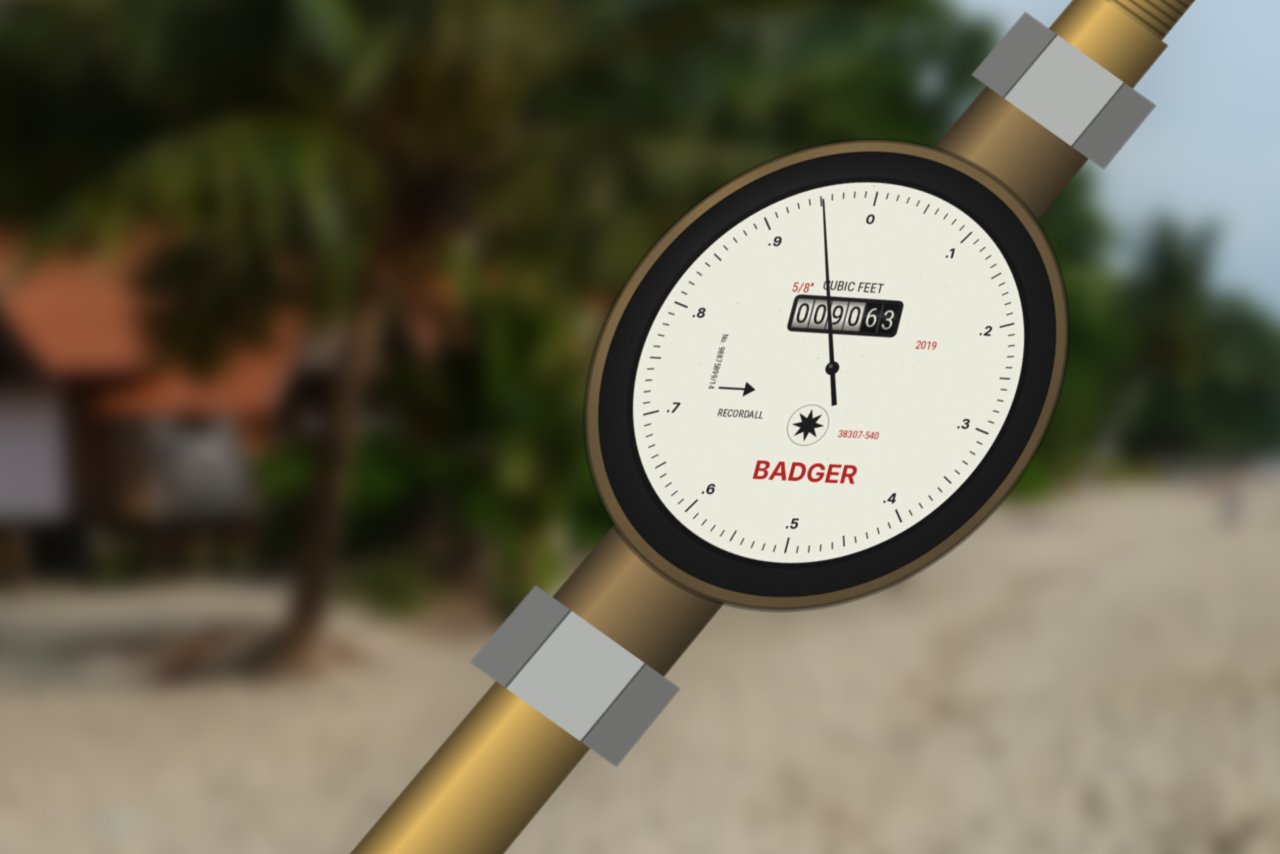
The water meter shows 9062.95,ft³
